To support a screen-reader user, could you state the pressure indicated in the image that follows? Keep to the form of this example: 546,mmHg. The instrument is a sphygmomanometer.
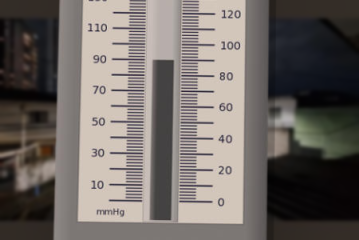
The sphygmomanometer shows 90,mmHg
